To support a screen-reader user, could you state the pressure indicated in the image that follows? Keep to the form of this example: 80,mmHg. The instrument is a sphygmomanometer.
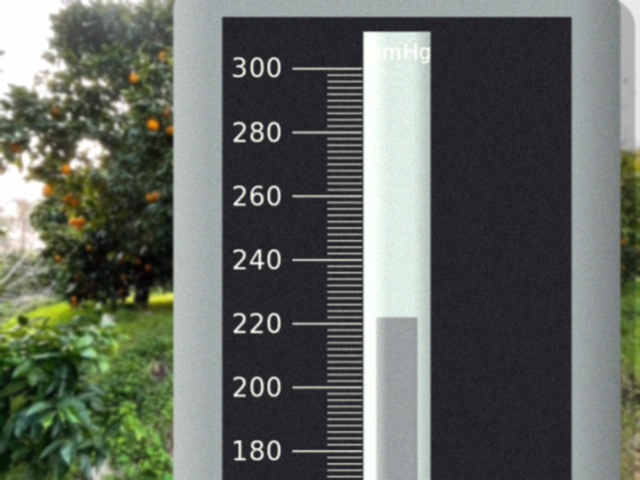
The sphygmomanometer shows 222,mmHg
